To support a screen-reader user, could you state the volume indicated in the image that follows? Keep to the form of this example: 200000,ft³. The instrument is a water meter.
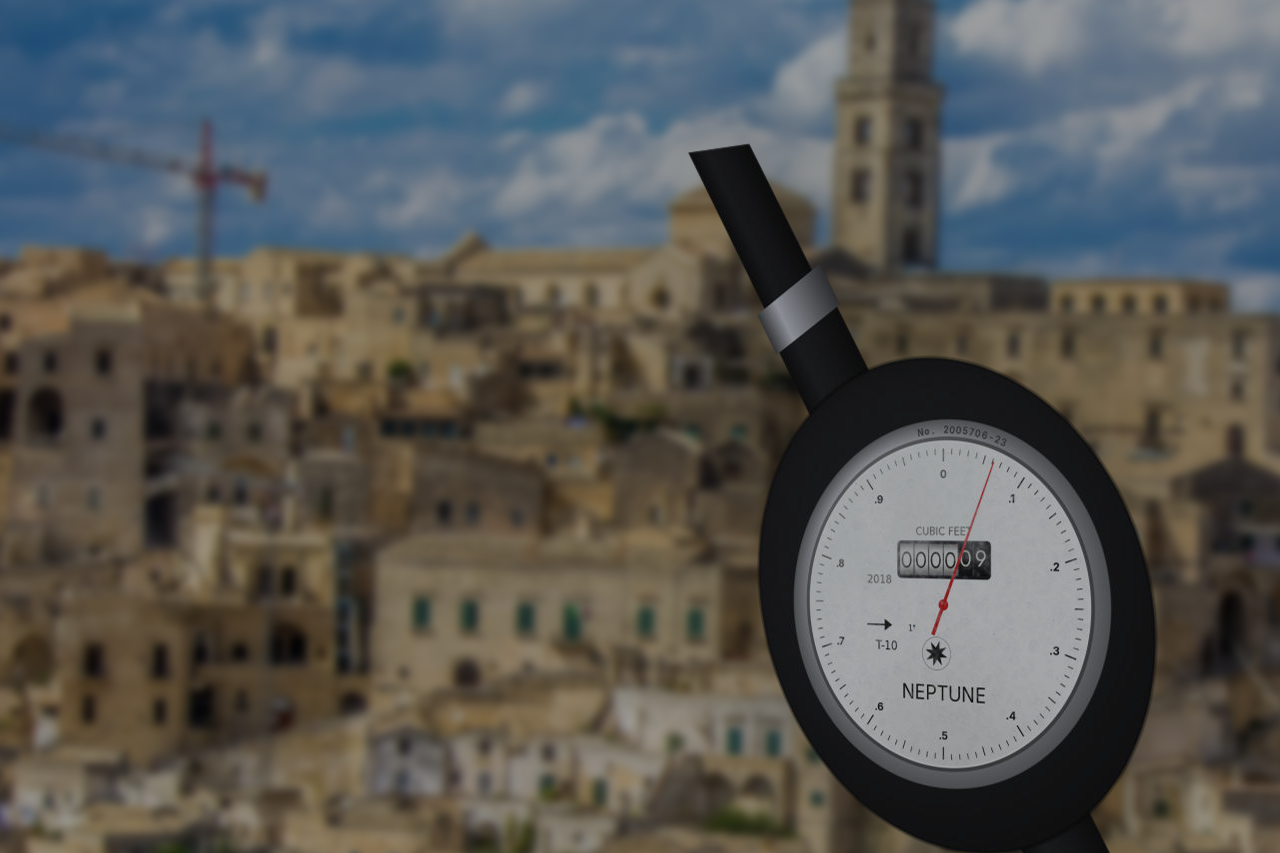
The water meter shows 9.06,ft³
